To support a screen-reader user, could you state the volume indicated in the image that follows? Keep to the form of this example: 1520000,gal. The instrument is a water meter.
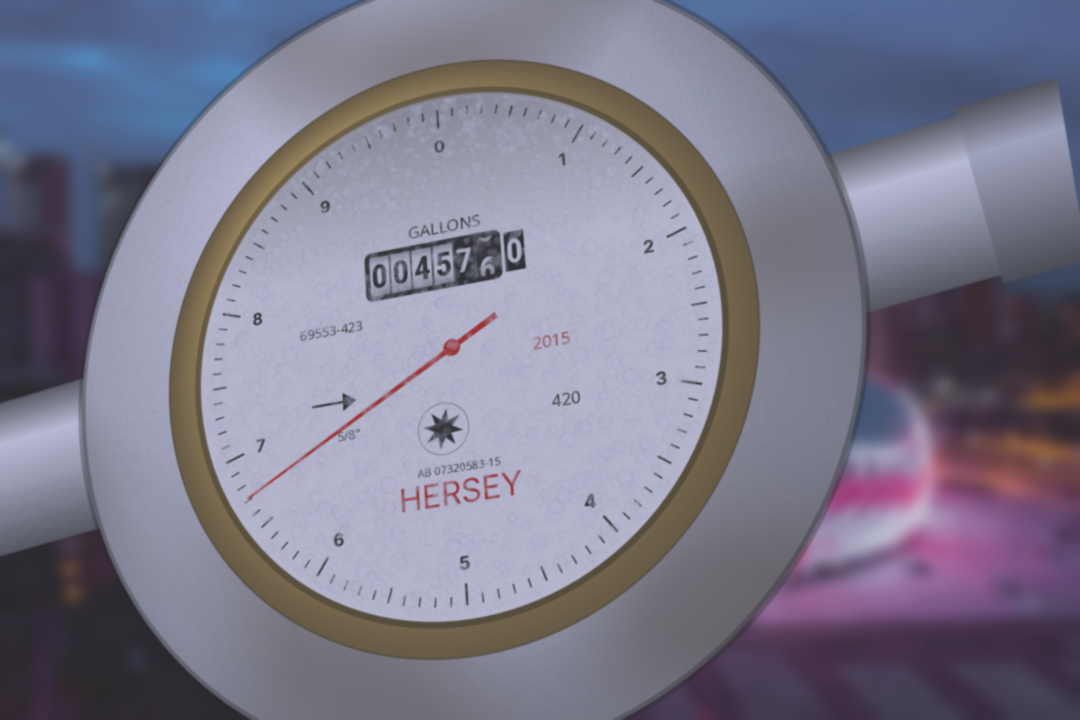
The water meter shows 45756.7,gal
